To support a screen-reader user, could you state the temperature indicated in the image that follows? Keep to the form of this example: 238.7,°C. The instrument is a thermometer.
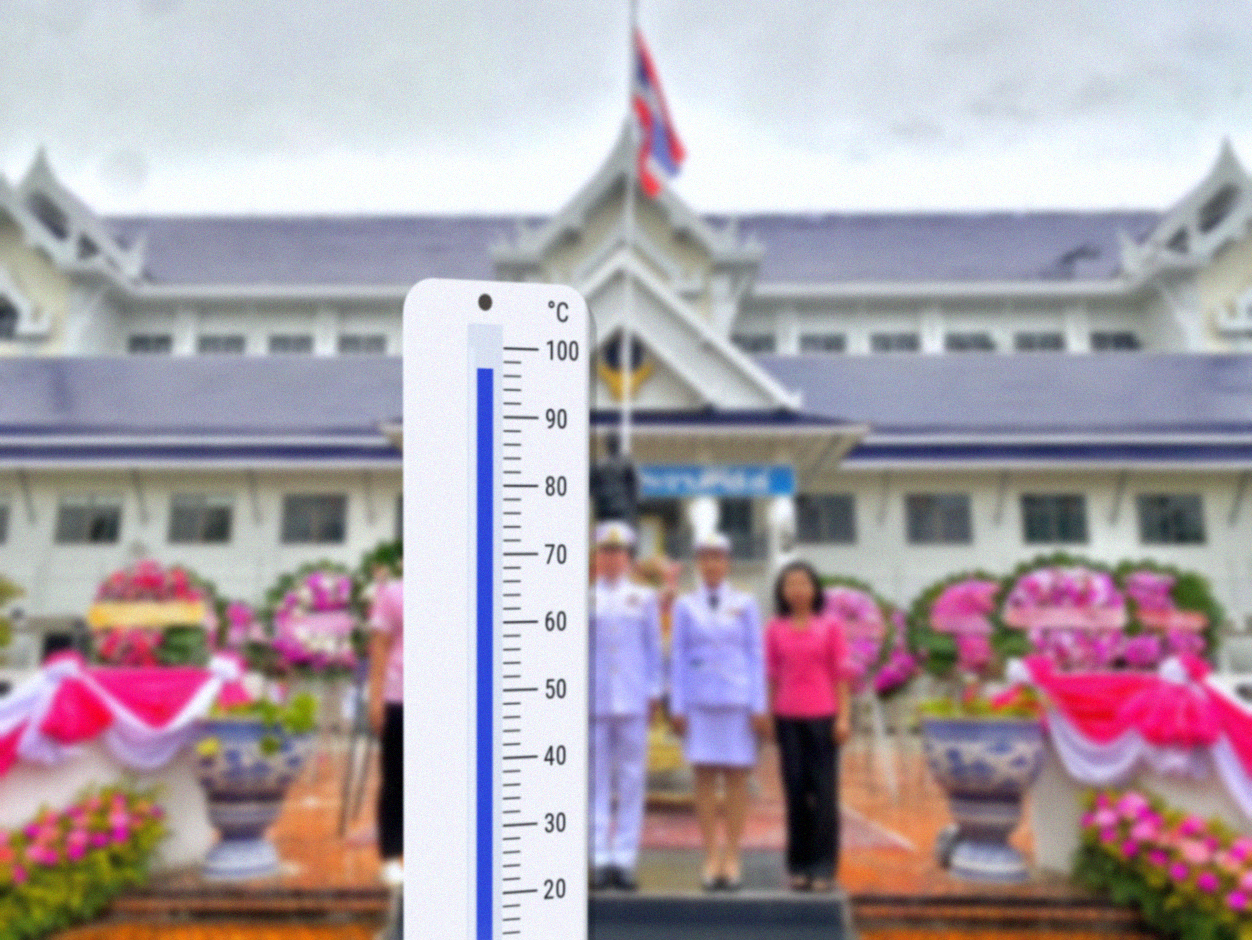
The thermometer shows 97,°C
